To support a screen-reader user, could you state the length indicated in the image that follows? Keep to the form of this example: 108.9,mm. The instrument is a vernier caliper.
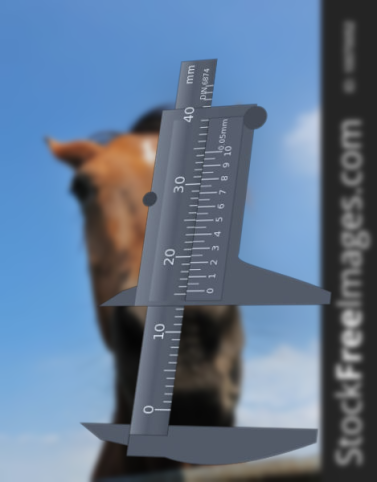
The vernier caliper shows 15.4,mm
